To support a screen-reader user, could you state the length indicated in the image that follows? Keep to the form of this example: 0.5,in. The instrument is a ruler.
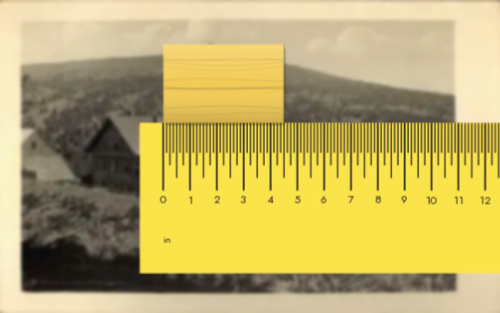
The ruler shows 4.5,in
